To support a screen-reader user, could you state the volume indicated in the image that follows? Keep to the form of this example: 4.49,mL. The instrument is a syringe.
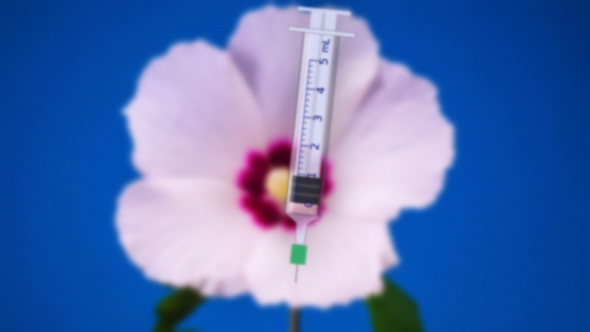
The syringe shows 0,mL
